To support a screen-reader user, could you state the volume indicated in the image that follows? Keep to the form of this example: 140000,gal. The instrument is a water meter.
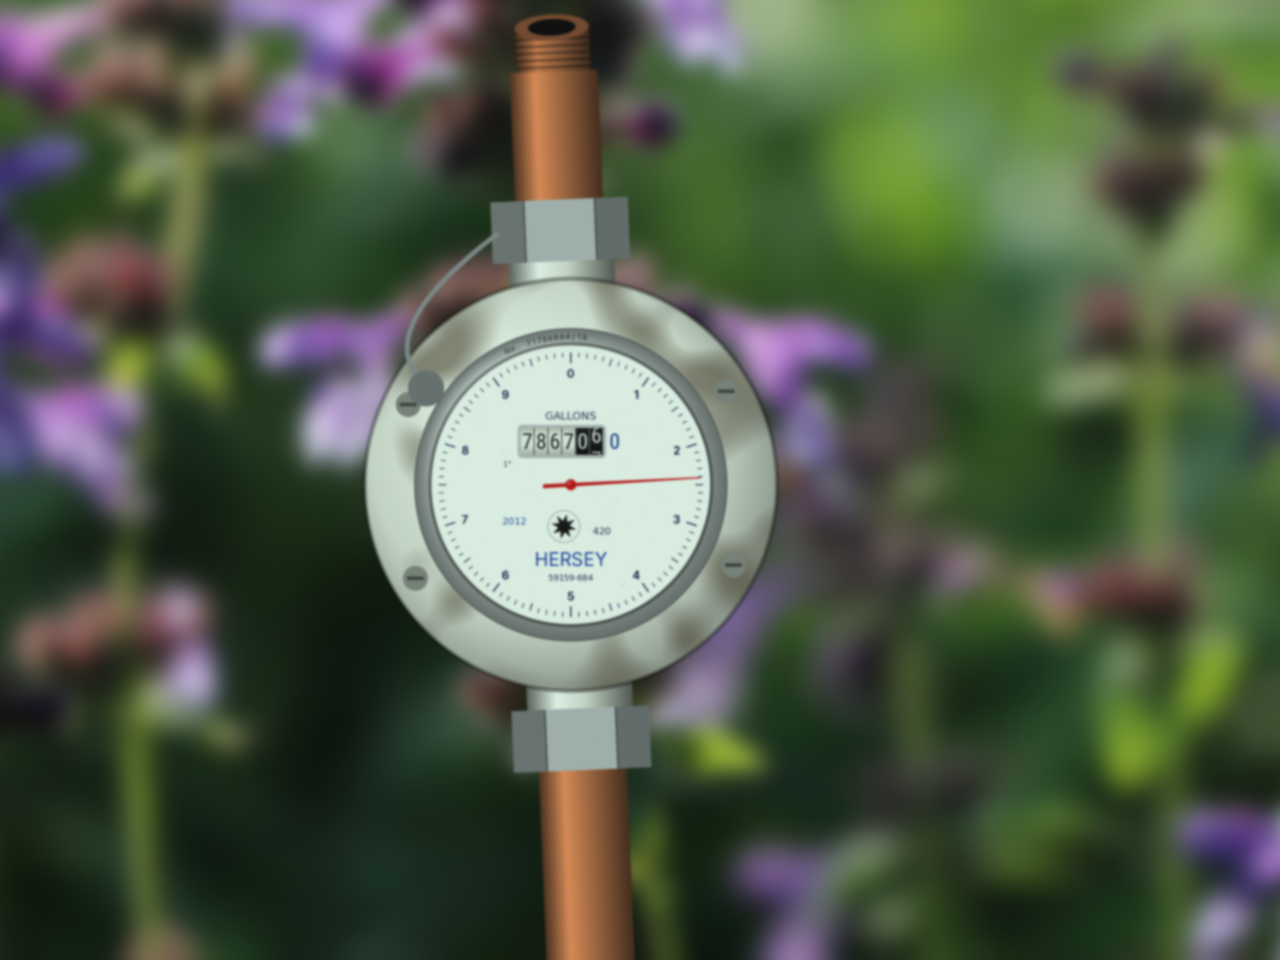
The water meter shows 7867062.4,gal
